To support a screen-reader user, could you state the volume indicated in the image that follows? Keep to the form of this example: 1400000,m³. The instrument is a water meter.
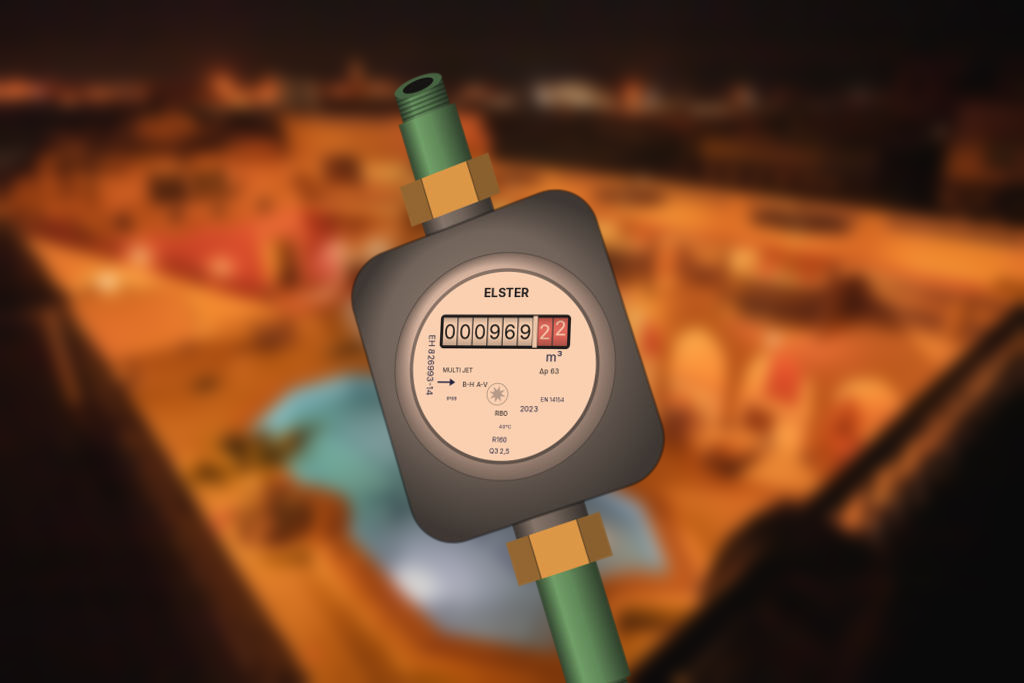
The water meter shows 969.22,m³
